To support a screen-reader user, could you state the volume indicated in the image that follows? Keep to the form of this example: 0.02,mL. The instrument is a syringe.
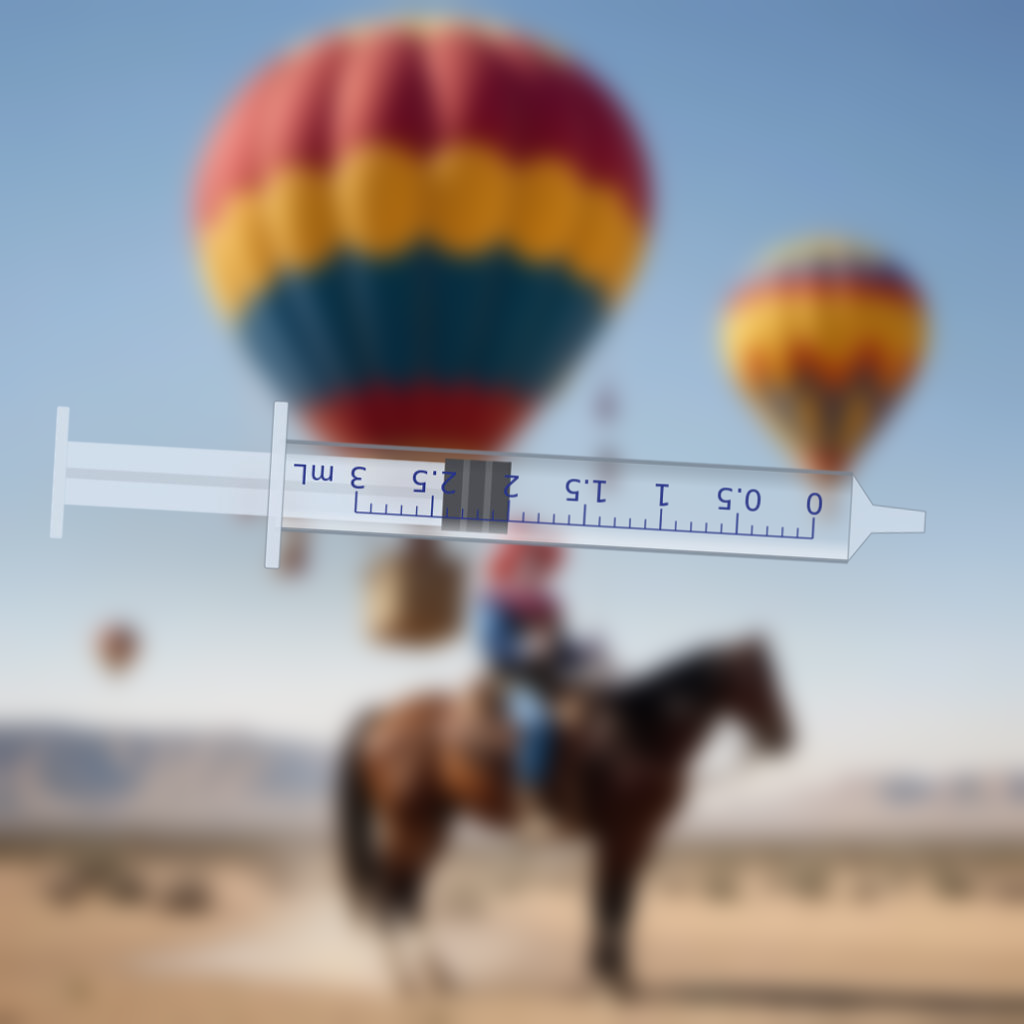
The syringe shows 2,mL
